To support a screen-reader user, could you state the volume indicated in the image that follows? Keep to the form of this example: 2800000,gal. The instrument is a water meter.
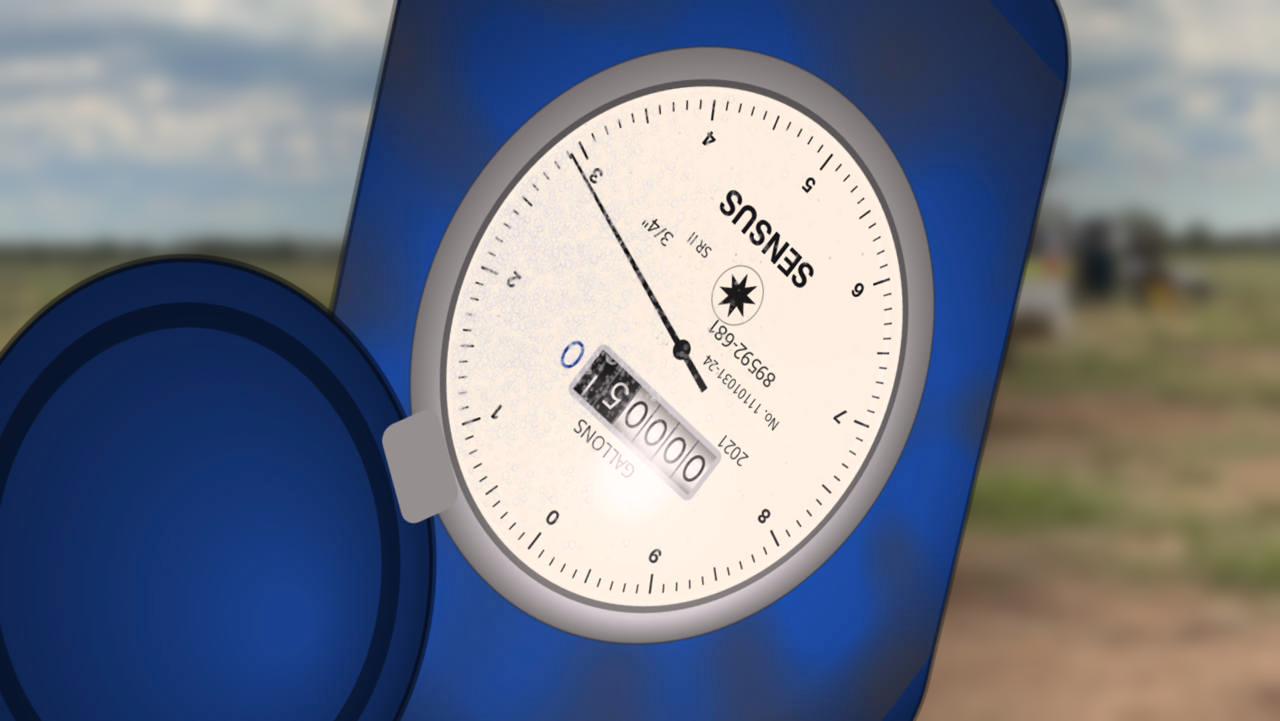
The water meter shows 512.9,gal
